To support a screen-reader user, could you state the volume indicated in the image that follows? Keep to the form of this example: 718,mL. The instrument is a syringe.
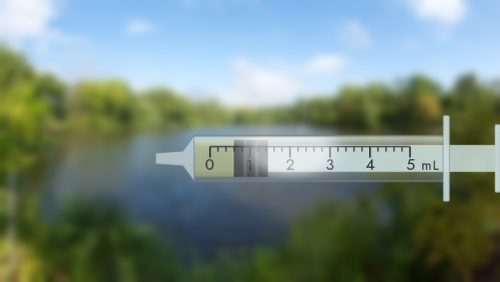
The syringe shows 0.6,mL
